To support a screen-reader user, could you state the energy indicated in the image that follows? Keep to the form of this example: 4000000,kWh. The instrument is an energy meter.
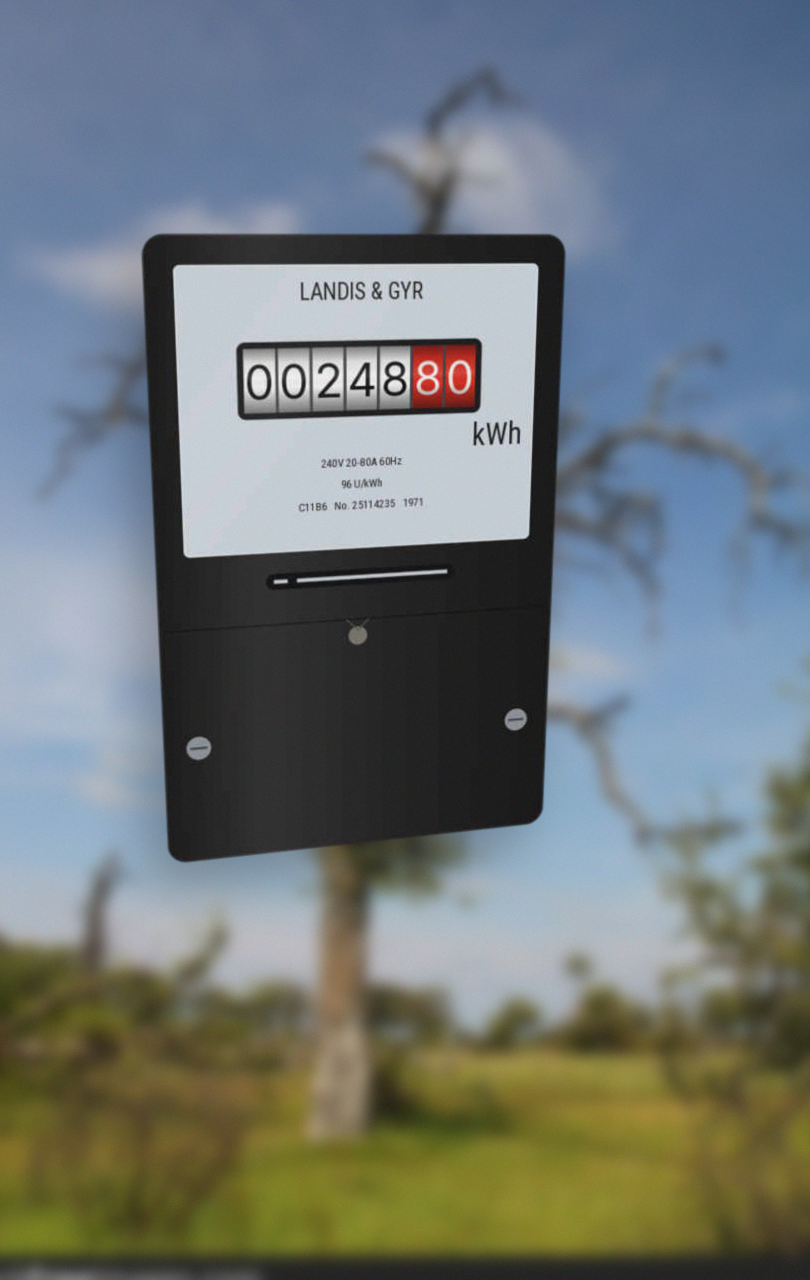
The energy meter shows 248.80,kWh
